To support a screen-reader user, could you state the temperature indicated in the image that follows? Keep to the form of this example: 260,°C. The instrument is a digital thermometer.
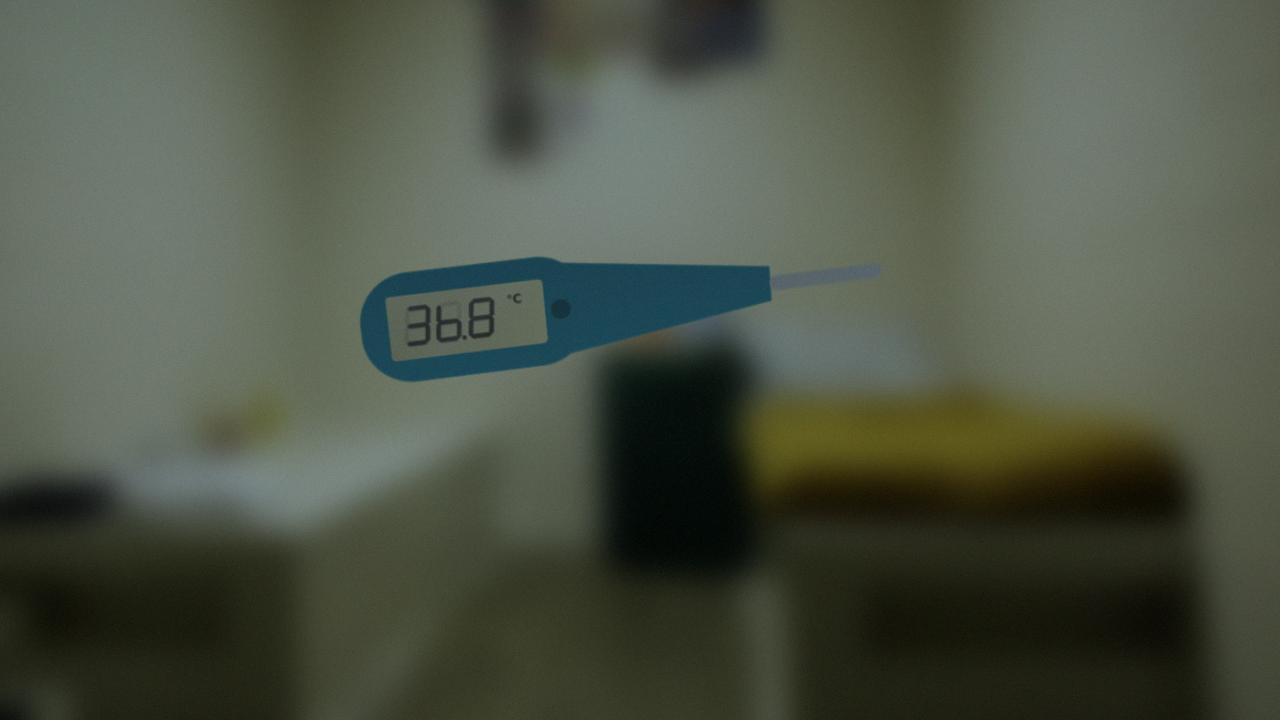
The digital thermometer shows 36.8,°C
